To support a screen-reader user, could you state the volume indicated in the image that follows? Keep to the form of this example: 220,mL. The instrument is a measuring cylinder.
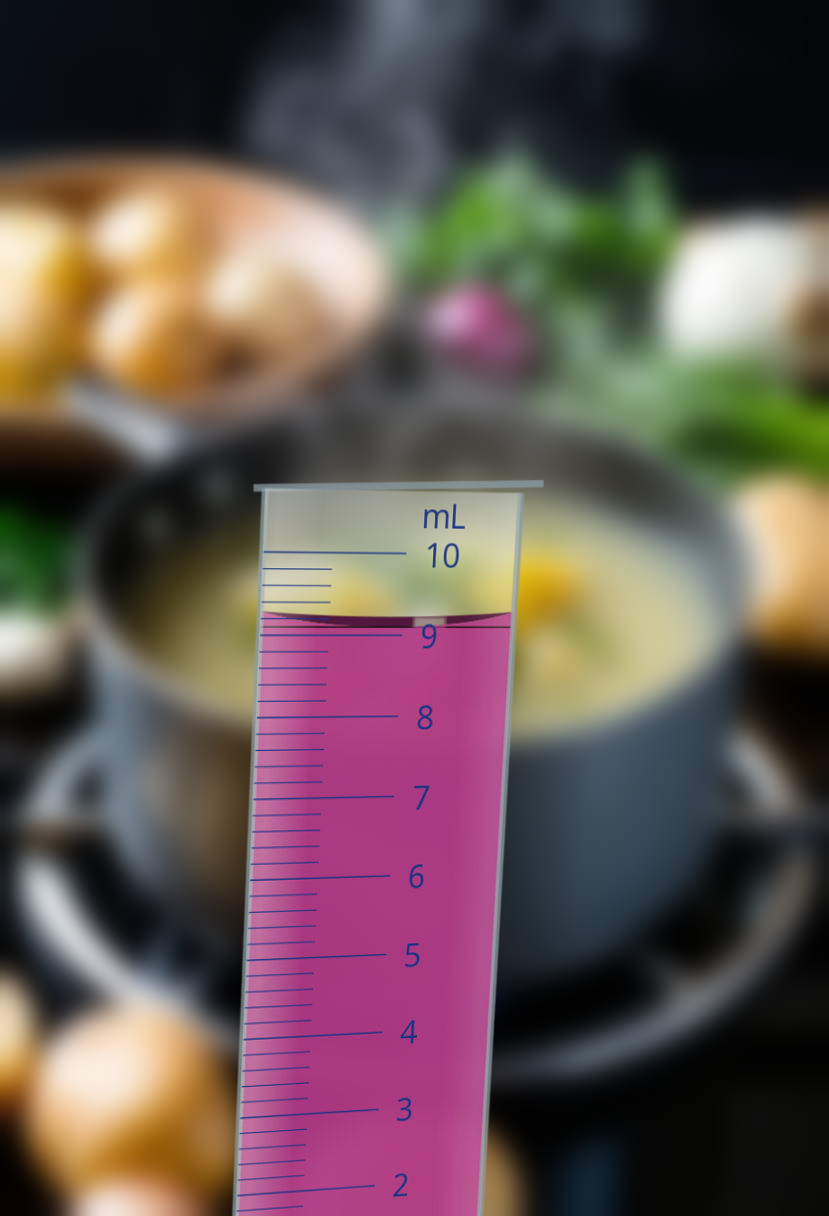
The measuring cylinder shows 9.1,mL
